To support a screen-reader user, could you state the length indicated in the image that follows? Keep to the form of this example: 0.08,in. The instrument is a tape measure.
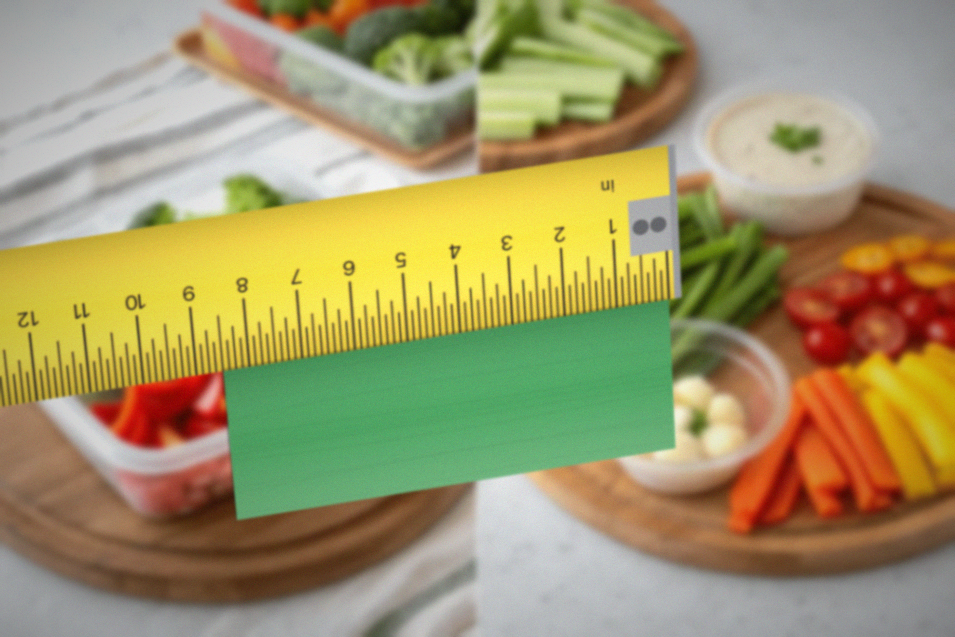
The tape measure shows 8.5,in
